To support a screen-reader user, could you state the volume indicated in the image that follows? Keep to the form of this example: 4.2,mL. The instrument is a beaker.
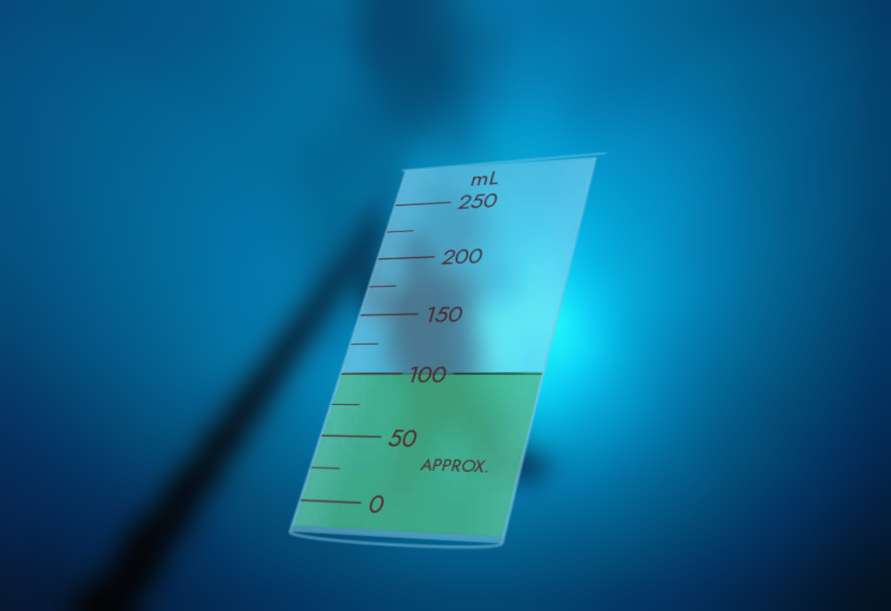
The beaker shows 100,mL
